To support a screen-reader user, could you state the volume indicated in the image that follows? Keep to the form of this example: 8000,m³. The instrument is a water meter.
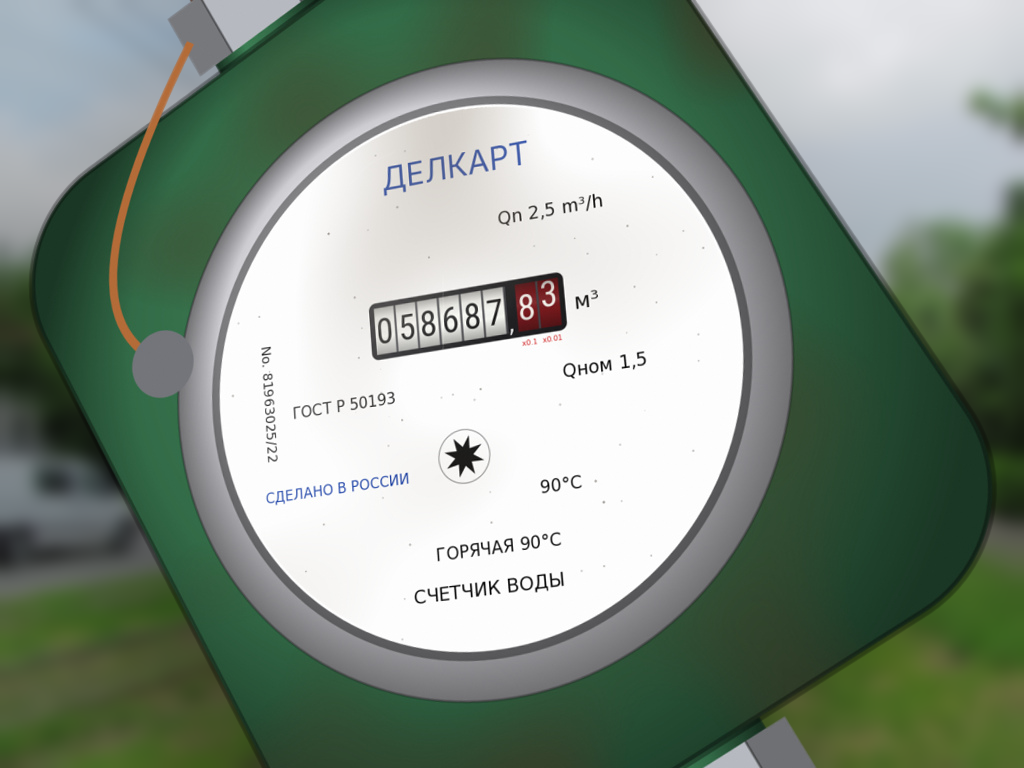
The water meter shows 58687.83,m³
